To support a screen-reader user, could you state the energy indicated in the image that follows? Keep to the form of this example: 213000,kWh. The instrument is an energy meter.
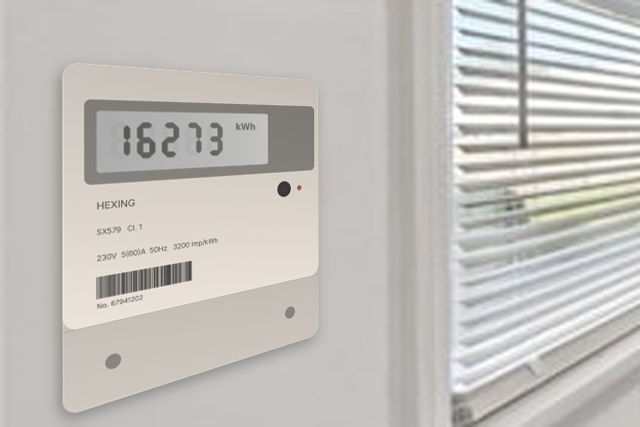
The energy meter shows 16273,kWh
